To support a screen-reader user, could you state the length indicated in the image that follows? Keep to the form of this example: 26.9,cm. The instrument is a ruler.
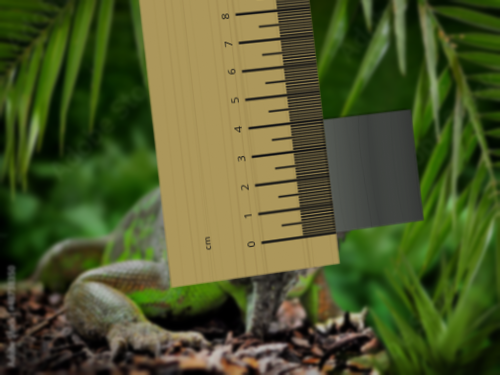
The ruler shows 4,cm
